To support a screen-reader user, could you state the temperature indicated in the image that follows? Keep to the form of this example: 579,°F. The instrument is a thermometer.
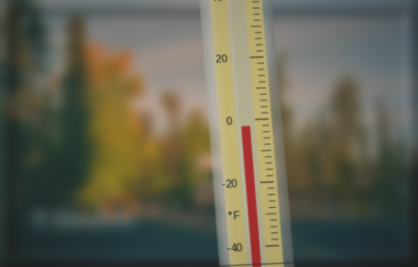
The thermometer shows -2,°F
